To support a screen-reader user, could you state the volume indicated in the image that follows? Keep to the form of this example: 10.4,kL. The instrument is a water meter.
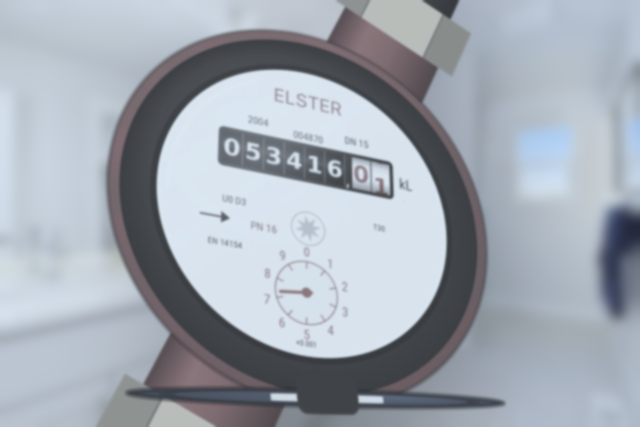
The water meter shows 53416.007,kL
